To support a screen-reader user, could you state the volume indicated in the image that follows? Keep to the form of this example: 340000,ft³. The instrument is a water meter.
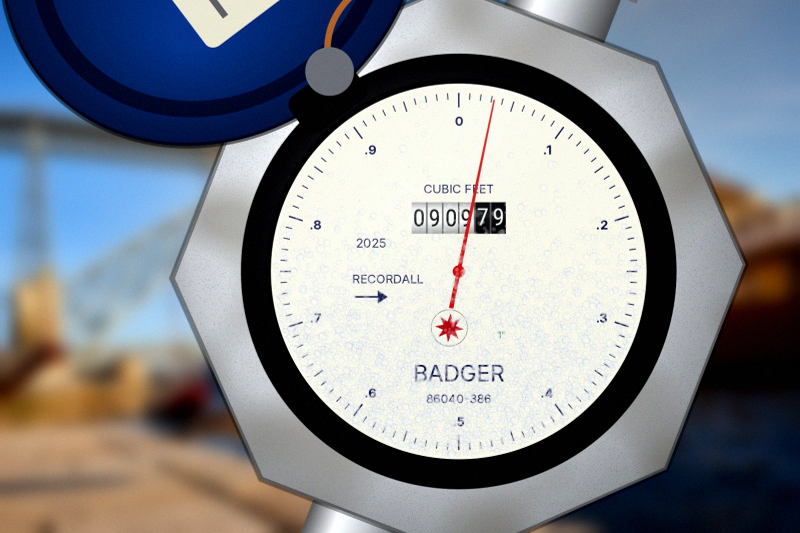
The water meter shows 90979.03,ft³
